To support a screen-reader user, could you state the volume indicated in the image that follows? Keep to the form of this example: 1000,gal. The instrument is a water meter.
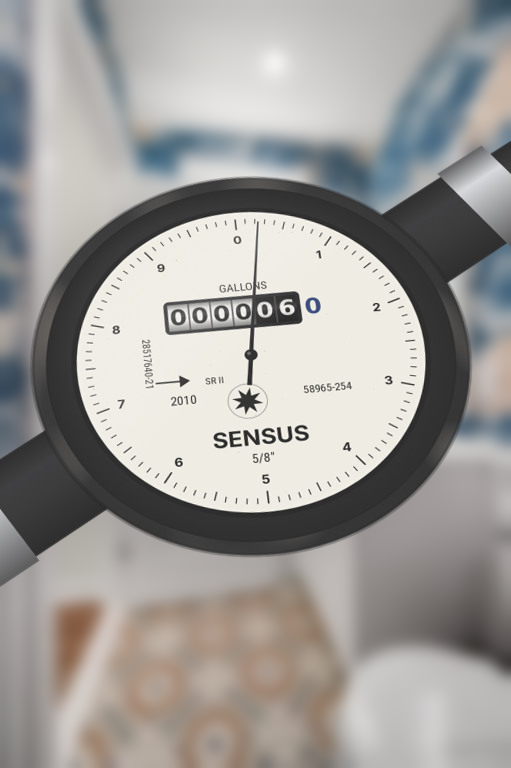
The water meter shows 60.2,gal
